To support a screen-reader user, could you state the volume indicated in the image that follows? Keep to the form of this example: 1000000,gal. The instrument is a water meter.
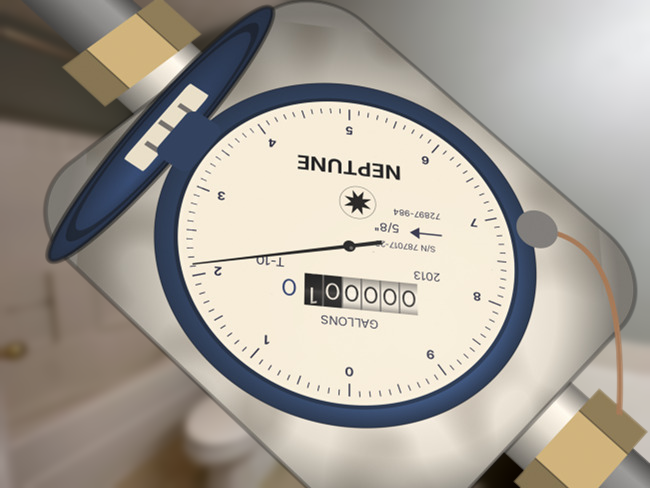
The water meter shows 12.1,gal
